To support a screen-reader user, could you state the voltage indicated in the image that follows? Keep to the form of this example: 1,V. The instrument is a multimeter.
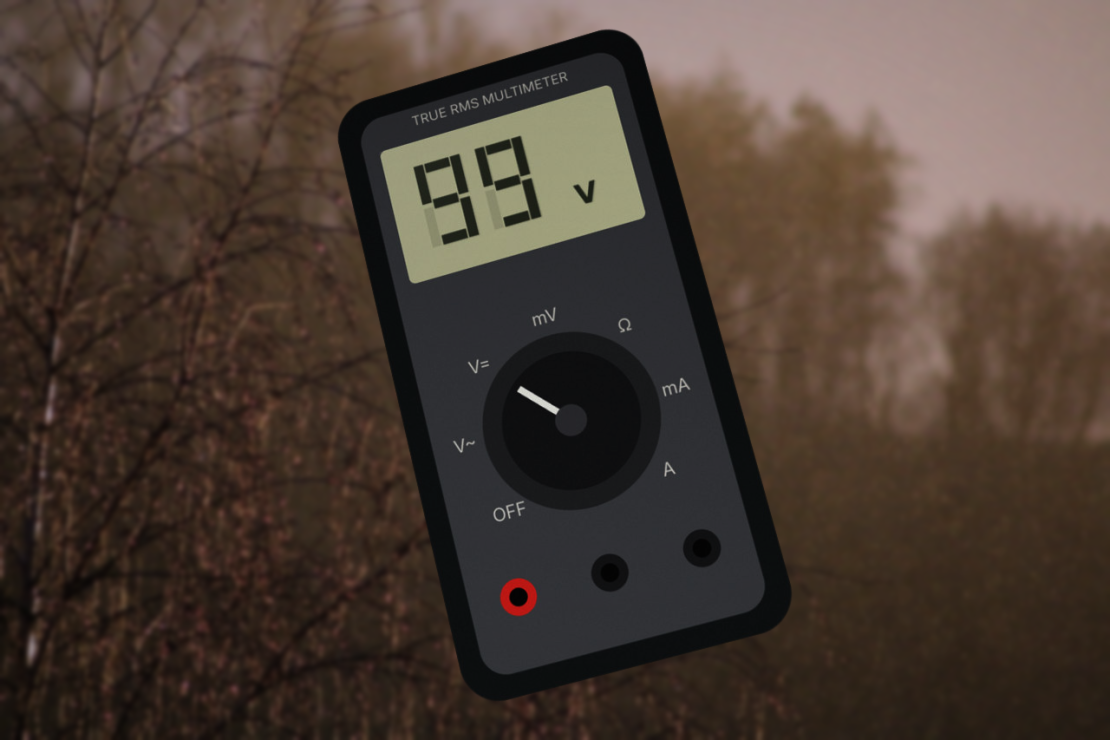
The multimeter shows 99,V
